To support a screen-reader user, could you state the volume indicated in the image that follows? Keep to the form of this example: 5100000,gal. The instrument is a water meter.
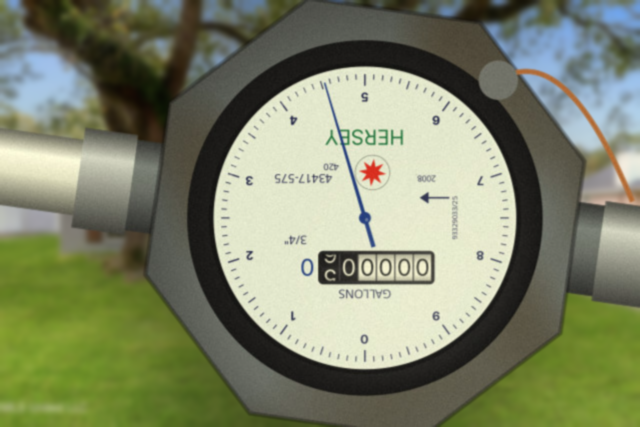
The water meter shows 54.5,gal
